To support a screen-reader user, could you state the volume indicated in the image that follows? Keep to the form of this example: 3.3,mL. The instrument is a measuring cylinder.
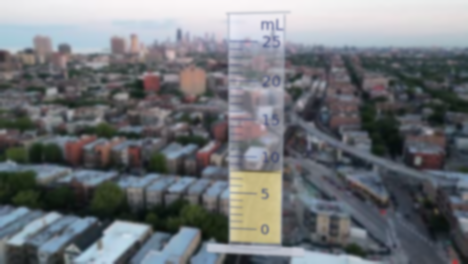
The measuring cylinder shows 8,mL
